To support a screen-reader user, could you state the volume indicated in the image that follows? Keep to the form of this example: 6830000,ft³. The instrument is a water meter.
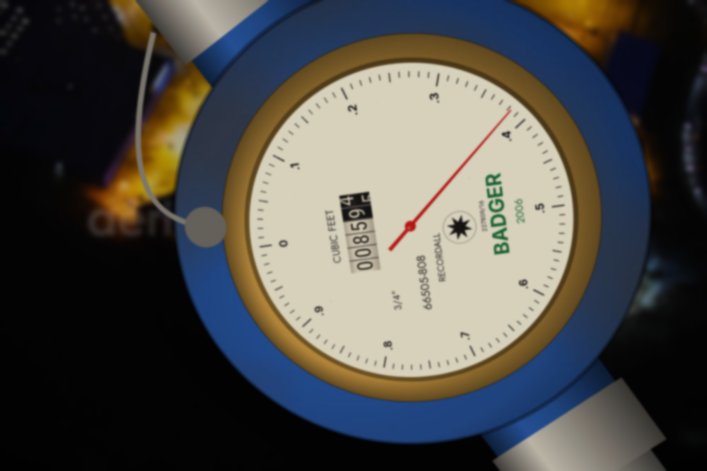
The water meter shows 8594.38,ft³
